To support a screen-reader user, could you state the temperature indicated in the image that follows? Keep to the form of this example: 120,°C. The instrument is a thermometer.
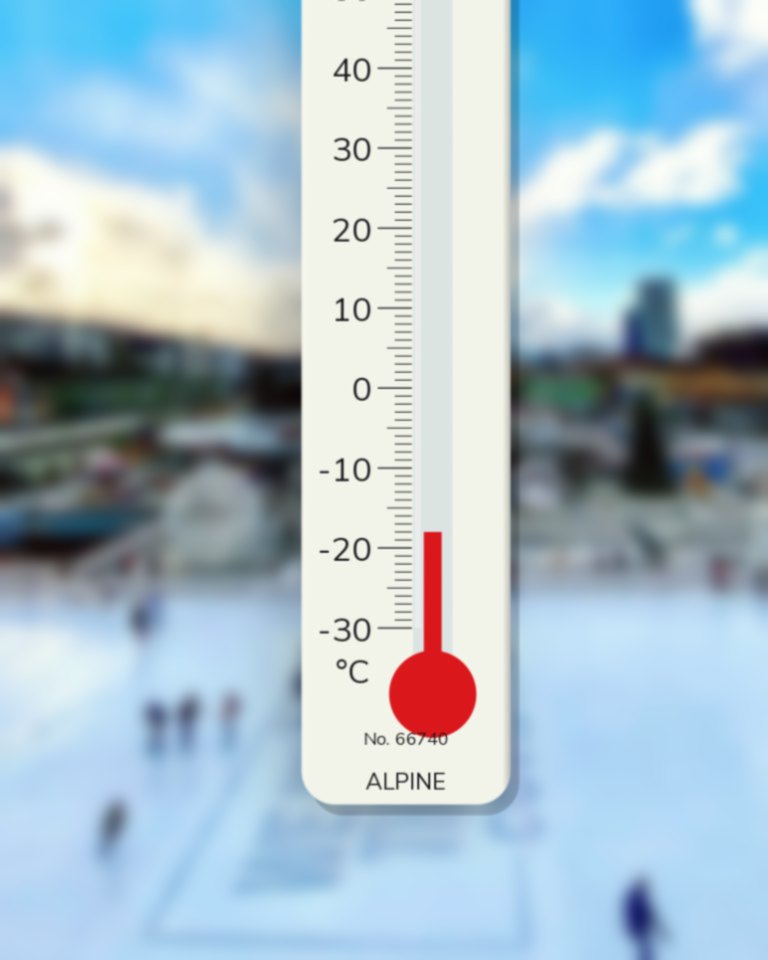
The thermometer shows -18,°C
